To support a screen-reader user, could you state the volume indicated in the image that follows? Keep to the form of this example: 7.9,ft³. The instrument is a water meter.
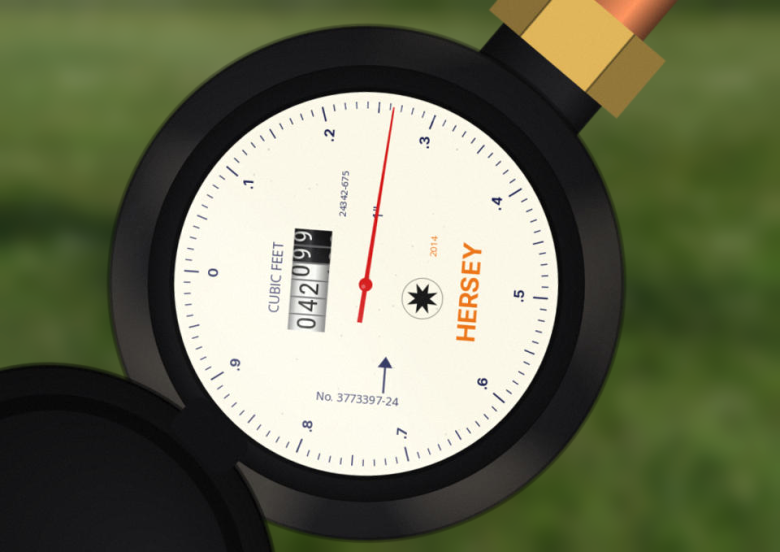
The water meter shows 42099.26,ft³
